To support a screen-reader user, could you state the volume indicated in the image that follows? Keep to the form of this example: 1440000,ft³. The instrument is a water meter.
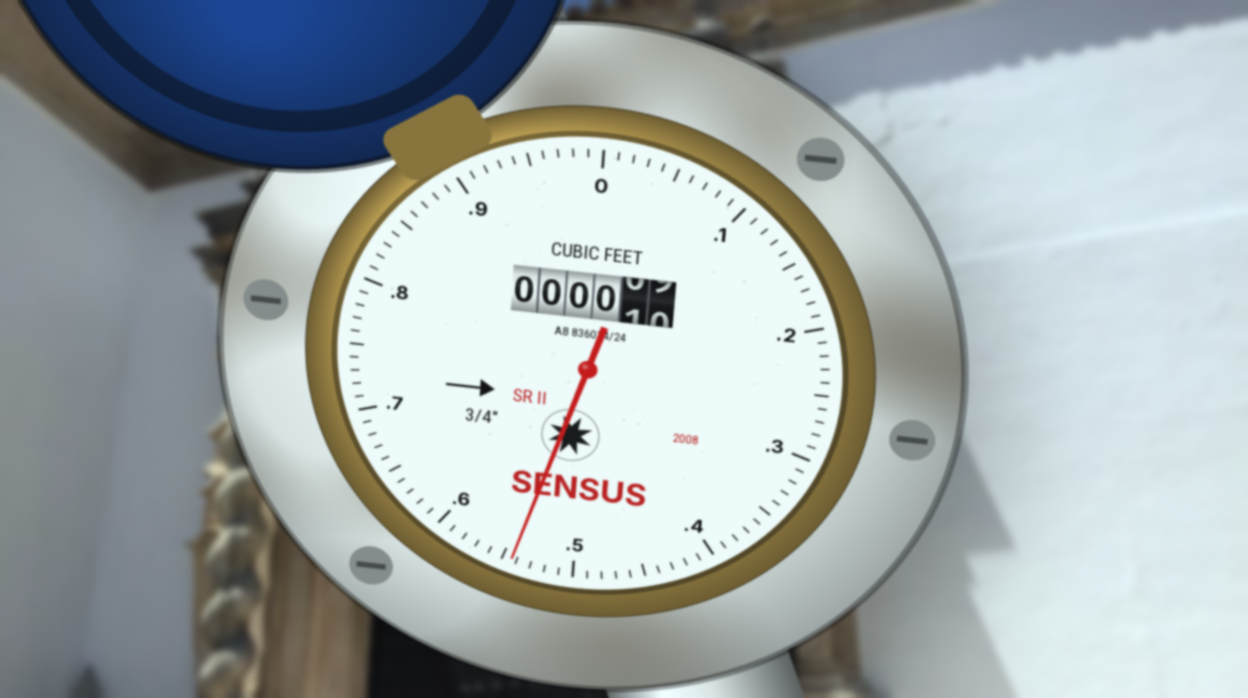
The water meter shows 9.54,ft³
